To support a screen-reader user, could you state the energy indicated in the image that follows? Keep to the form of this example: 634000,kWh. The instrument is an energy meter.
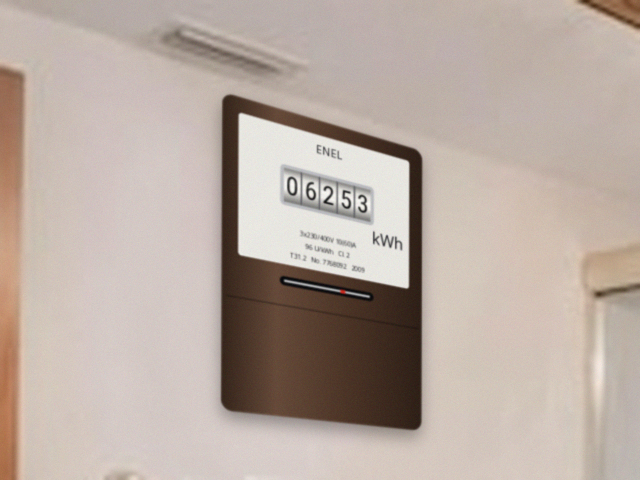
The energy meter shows 6253,kWh
